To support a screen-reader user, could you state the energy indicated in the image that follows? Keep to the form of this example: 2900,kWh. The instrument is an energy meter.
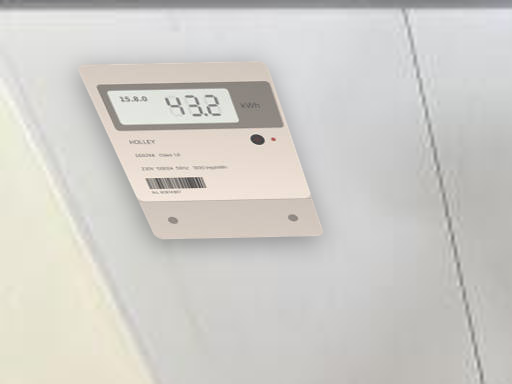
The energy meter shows 43.2,kWh
